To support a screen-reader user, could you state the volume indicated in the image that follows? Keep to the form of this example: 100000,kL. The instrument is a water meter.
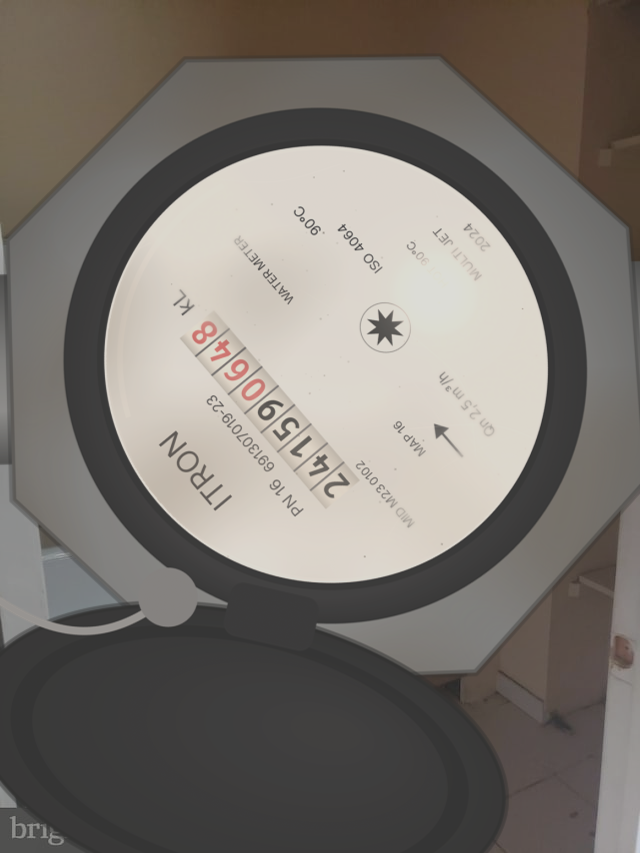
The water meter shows 24159.0648,kL
